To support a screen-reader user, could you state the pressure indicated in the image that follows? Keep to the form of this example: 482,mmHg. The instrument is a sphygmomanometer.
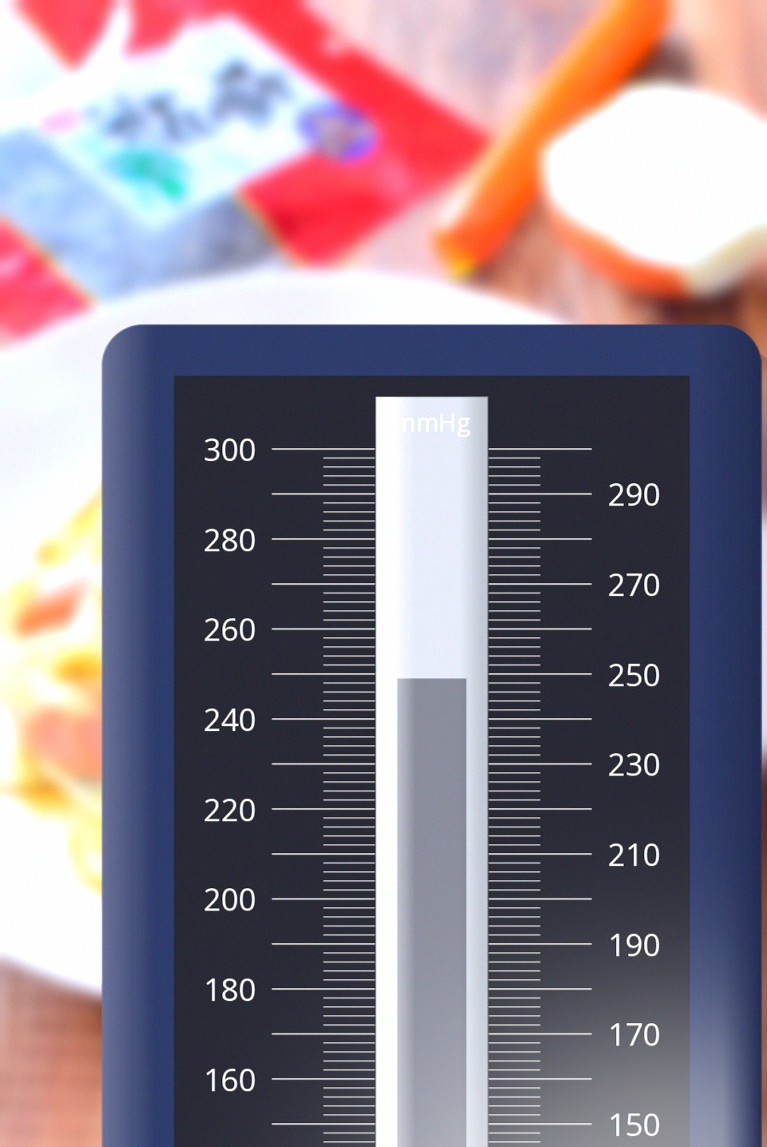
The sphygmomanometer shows 249,mmHg
